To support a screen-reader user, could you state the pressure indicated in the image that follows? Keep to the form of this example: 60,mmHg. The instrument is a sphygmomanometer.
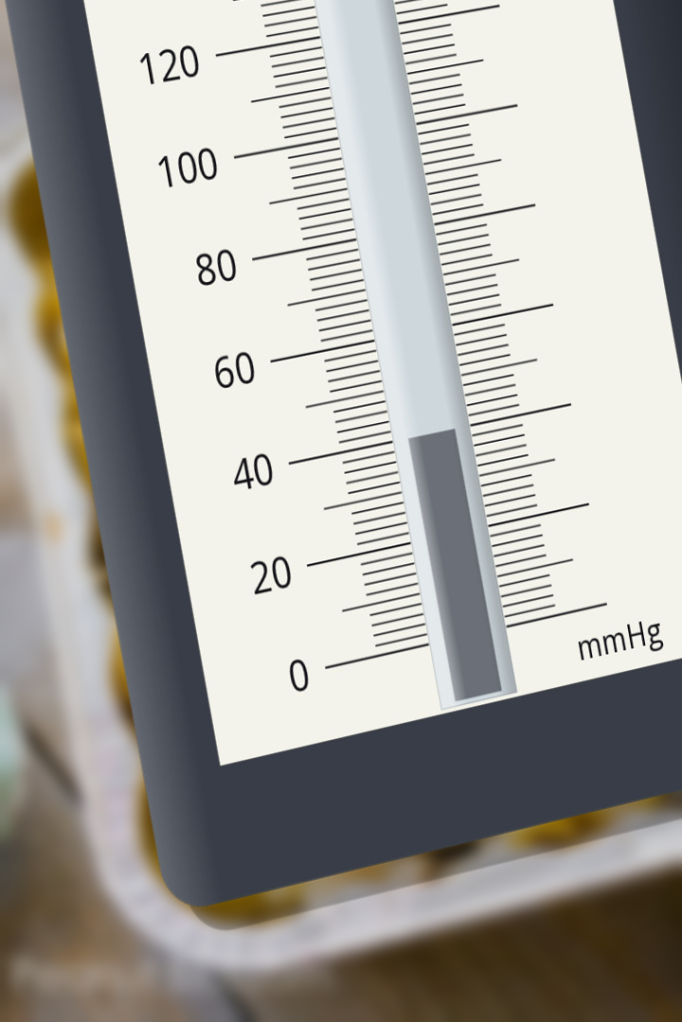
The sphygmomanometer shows 40,mmHg
